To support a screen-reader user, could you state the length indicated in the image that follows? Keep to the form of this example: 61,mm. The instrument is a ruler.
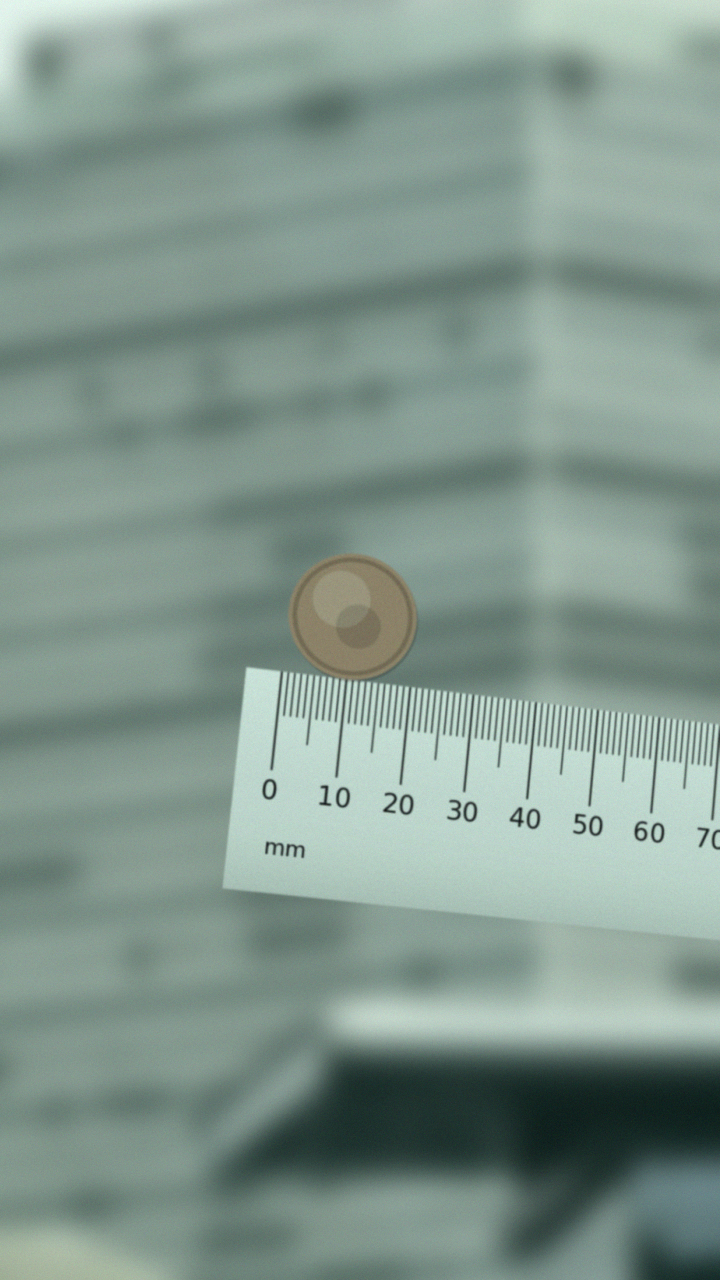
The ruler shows 20,mm
